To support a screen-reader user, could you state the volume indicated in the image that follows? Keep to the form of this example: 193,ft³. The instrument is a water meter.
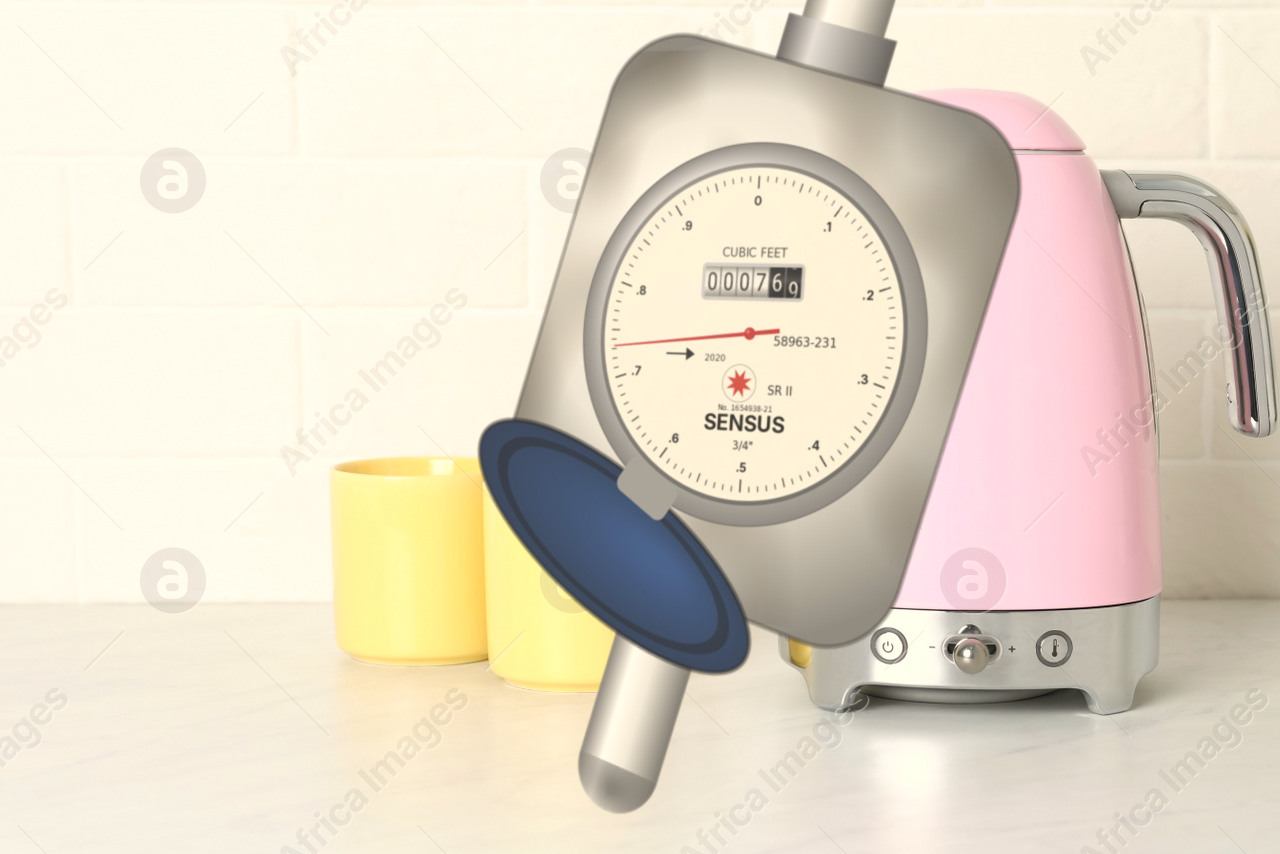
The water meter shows 768.73,ft³
